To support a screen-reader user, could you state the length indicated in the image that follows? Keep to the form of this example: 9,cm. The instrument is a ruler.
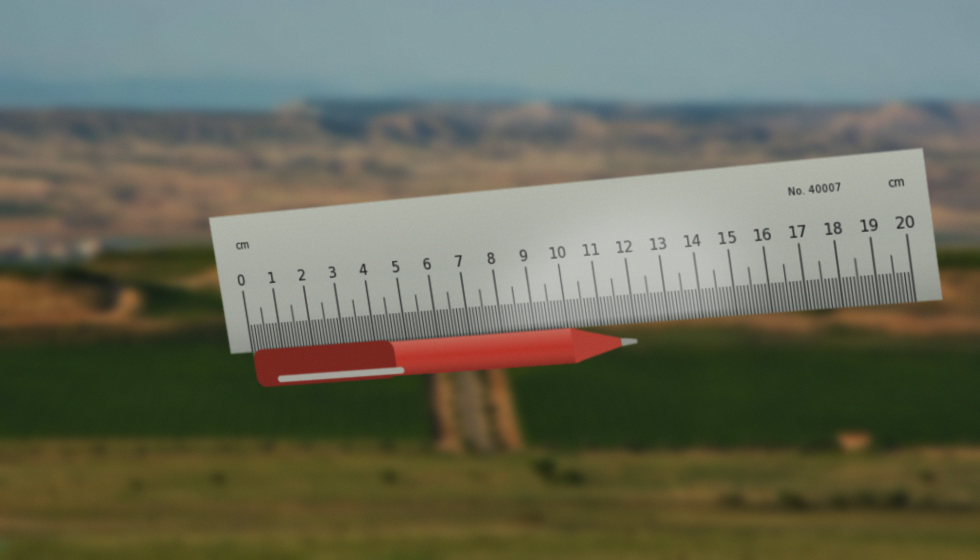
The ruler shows 12,cm
